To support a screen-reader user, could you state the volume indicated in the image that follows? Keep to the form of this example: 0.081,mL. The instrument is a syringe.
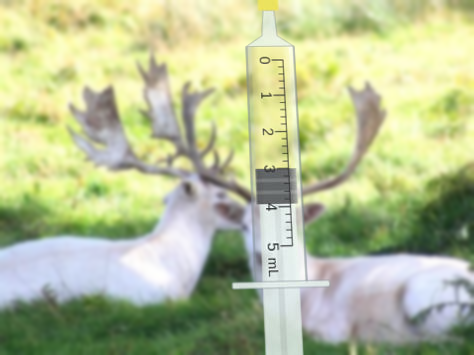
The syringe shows 3,mL
